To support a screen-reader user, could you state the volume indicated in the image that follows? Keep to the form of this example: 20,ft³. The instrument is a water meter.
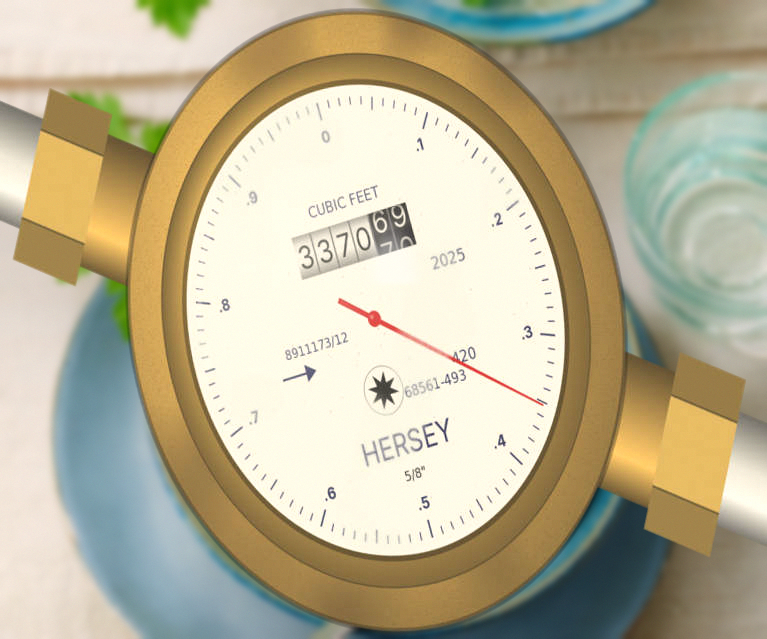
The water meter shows 337069.35,ft³
